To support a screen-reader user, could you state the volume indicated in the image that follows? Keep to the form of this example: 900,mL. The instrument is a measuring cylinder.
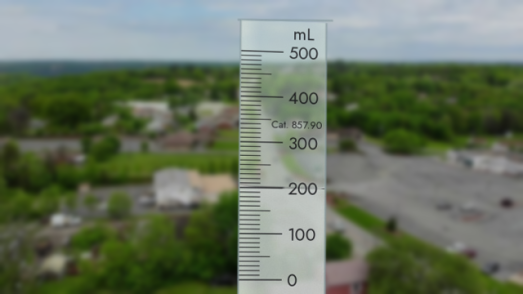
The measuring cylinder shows 200,mL
